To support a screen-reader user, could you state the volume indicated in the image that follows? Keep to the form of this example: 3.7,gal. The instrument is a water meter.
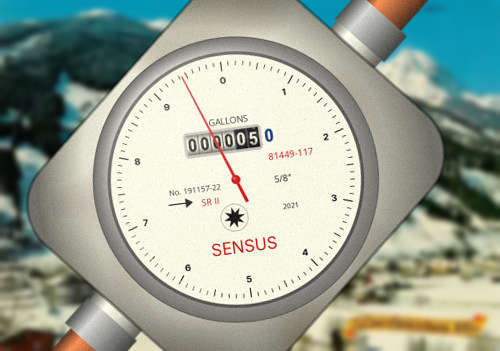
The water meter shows 49.4,gal
